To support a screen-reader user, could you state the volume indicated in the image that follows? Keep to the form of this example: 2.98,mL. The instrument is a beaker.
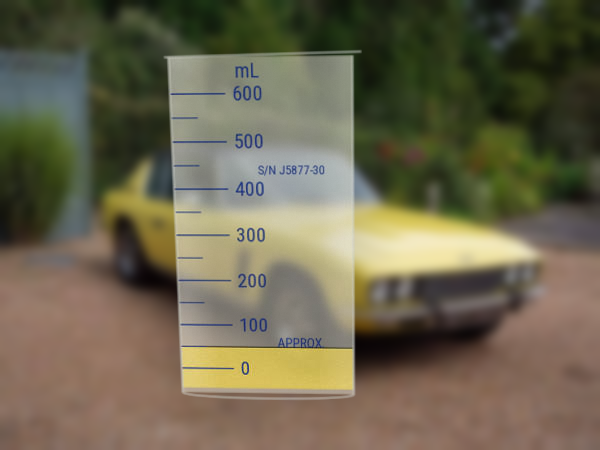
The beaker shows 50,mL
